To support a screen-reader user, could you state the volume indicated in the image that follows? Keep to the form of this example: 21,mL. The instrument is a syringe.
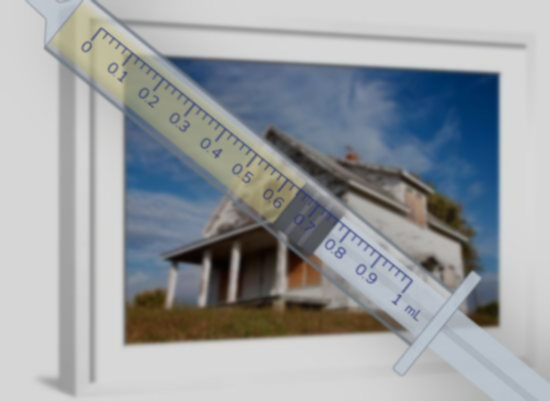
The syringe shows 0.64,mL
